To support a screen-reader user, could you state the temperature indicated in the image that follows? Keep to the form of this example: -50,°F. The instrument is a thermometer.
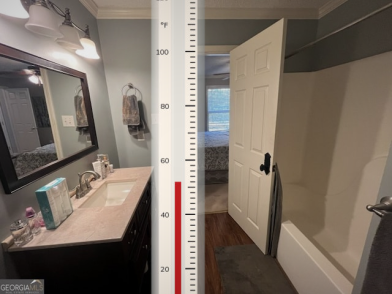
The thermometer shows 52,°F
